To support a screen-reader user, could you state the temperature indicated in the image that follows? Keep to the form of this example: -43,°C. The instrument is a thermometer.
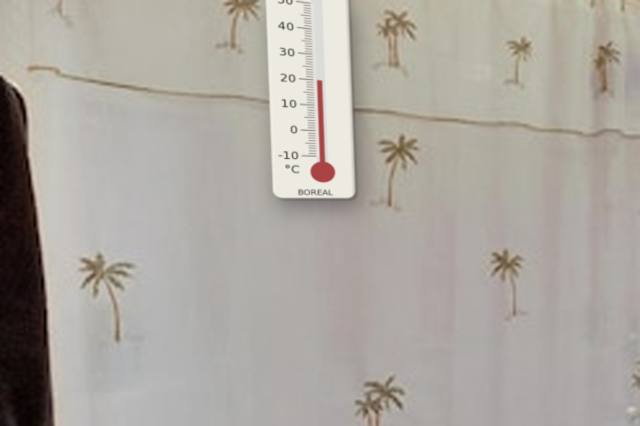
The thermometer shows 20,°C
